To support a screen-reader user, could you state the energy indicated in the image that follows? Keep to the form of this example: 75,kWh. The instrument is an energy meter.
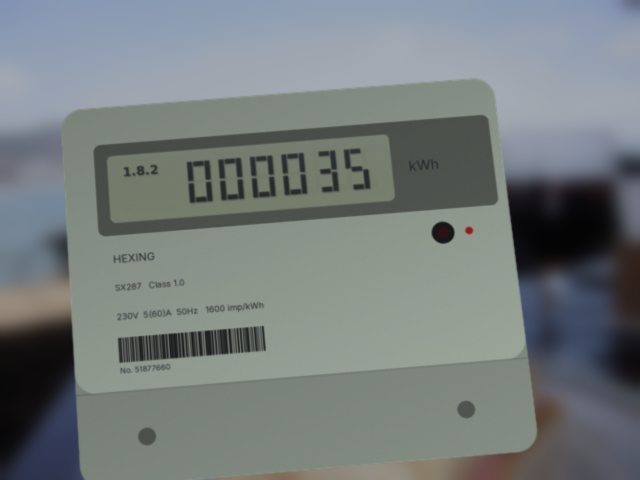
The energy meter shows 35,kWh
